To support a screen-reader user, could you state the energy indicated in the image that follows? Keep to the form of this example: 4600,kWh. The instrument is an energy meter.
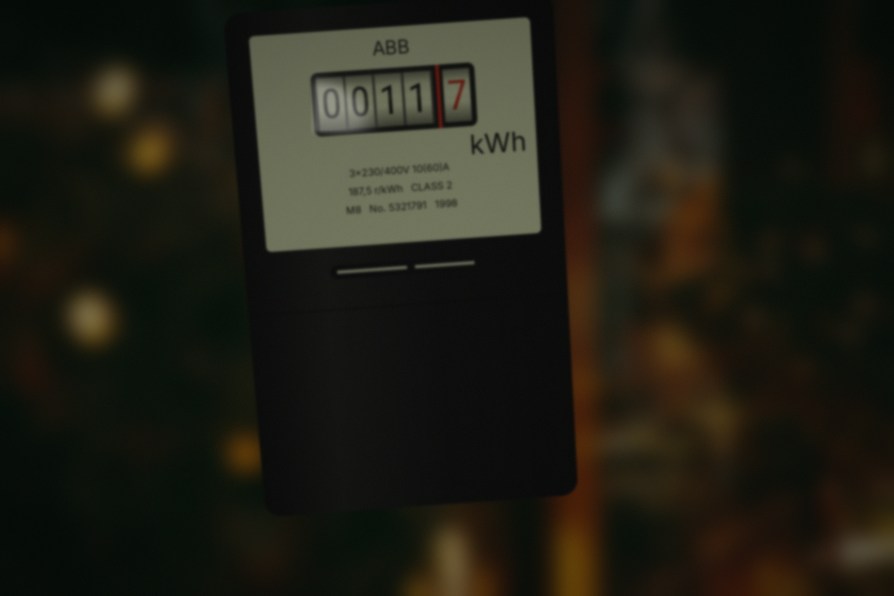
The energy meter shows 11.7,kWh
